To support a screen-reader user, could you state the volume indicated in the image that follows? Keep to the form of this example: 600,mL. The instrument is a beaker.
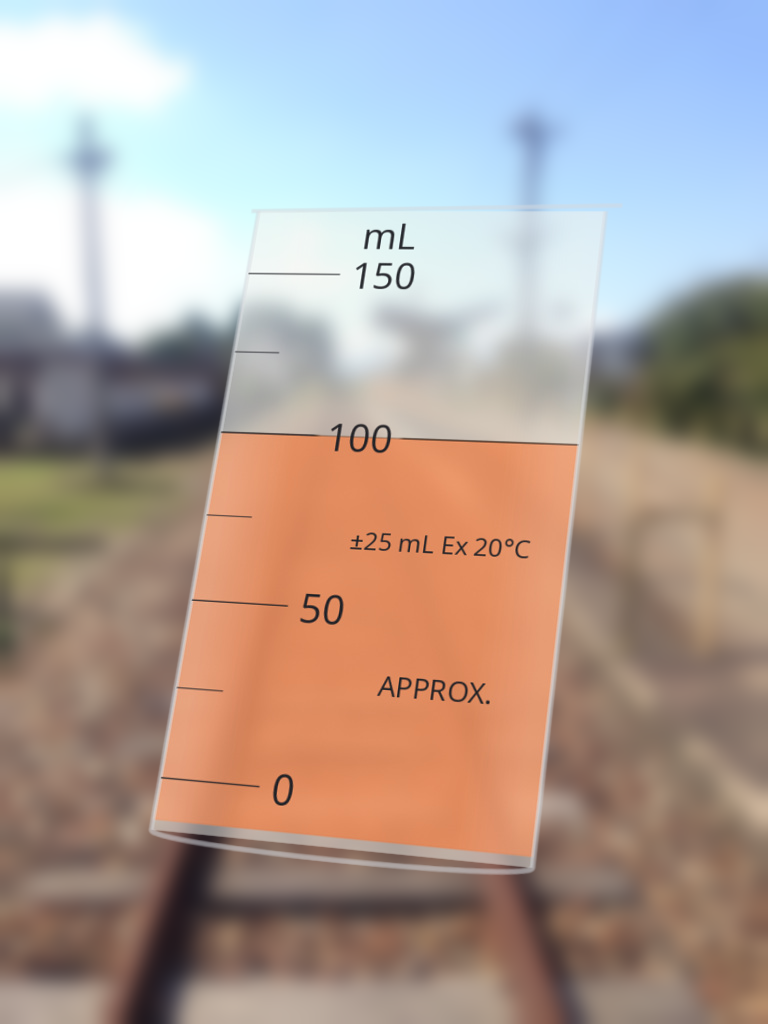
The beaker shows 100,mL
